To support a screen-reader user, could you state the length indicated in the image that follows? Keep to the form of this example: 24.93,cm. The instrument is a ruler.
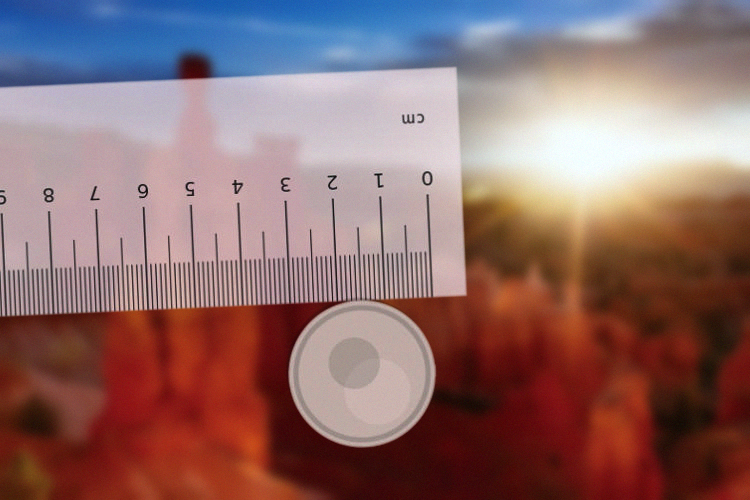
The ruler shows 3.1,cm
